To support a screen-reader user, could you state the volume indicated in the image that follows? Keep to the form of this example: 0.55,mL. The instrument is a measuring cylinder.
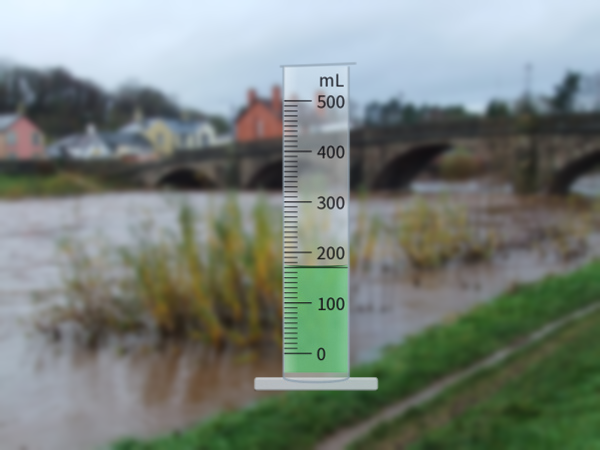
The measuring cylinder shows 170,mL
